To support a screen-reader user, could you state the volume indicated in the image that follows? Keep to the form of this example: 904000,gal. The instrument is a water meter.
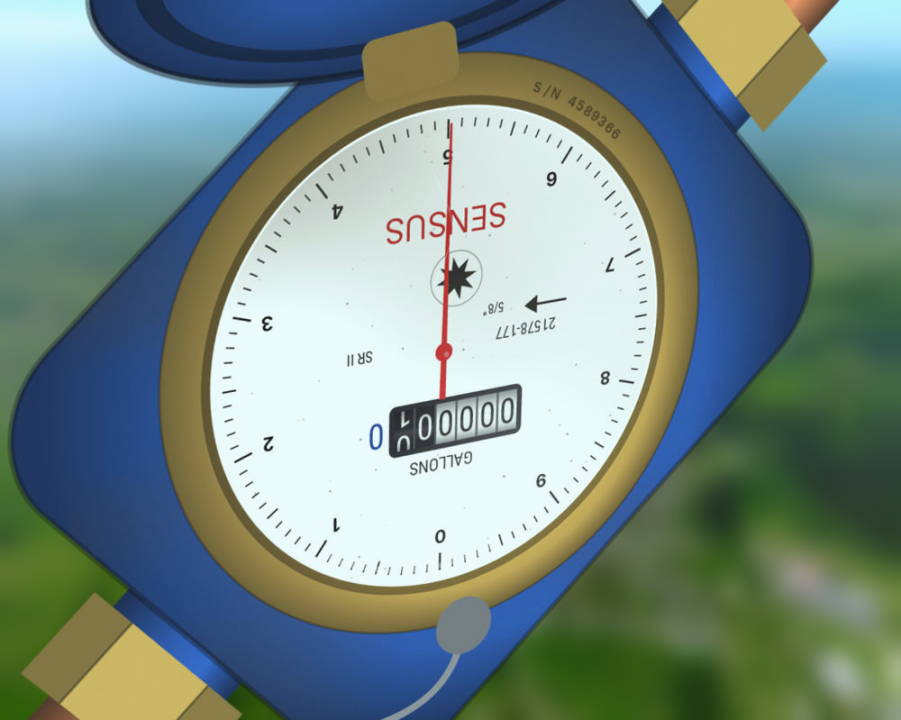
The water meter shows 5.0,gal
